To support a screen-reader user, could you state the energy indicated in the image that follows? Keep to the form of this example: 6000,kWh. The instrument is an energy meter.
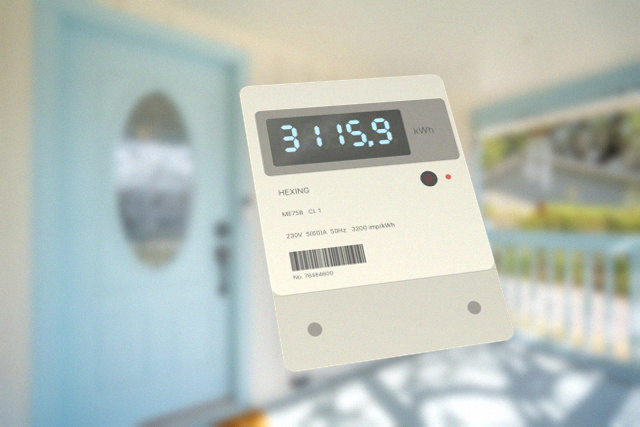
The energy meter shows 3115.9,kWh
